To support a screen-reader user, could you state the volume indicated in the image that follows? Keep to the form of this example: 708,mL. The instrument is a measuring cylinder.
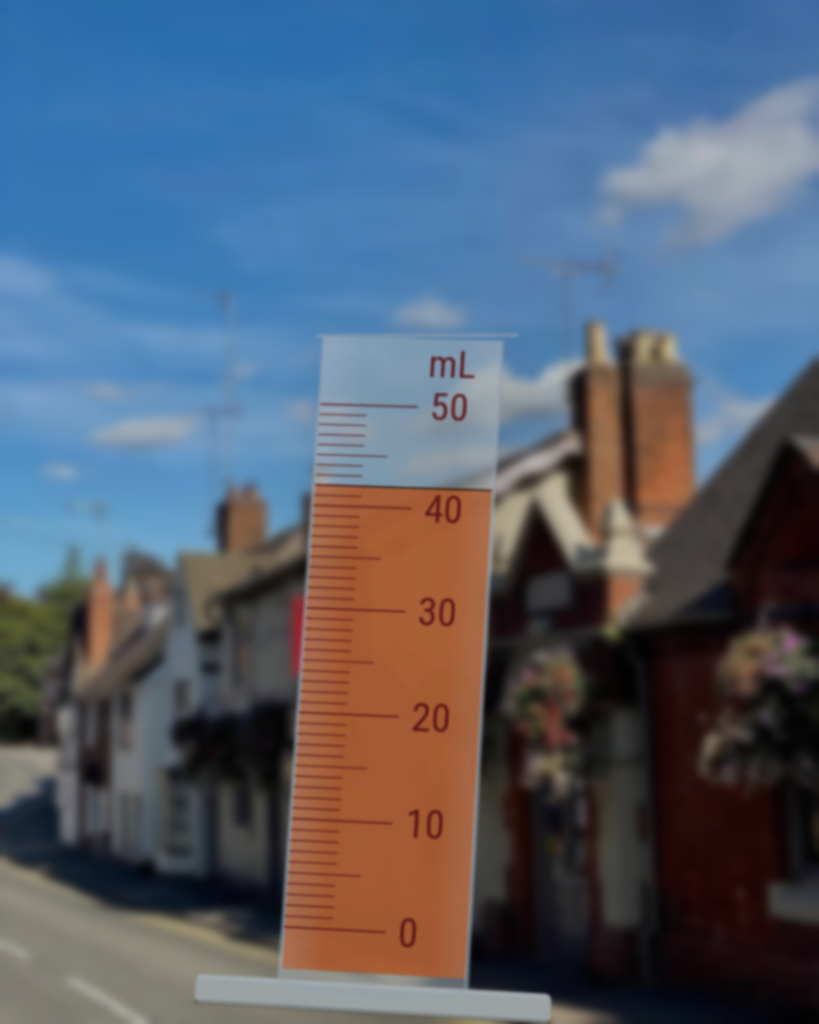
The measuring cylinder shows 42,mL
